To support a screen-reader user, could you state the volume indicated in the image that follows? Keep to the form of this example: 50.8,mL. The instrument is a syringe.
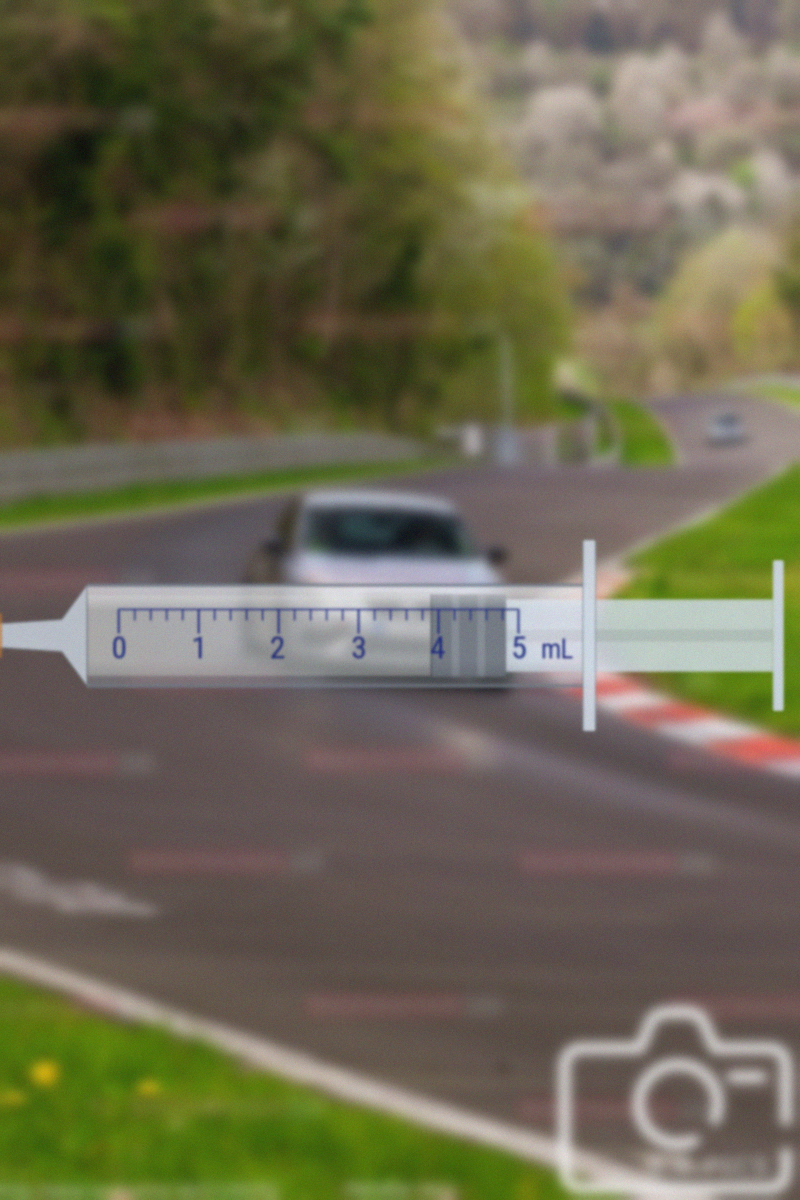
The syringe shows 3.9,mL
